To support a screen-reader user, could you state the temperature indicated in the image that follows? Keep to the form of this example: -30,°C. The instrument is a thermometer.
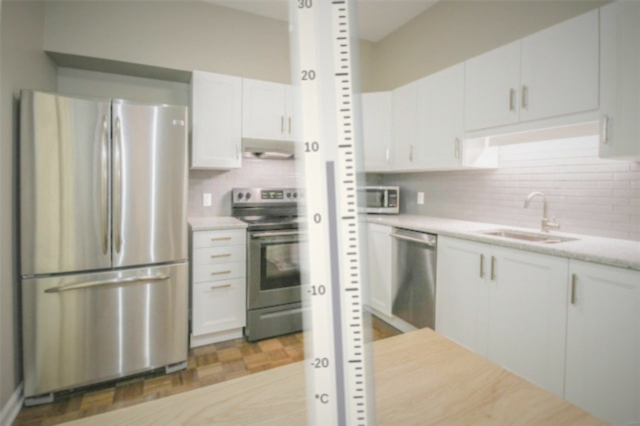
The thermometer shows 8,°C
